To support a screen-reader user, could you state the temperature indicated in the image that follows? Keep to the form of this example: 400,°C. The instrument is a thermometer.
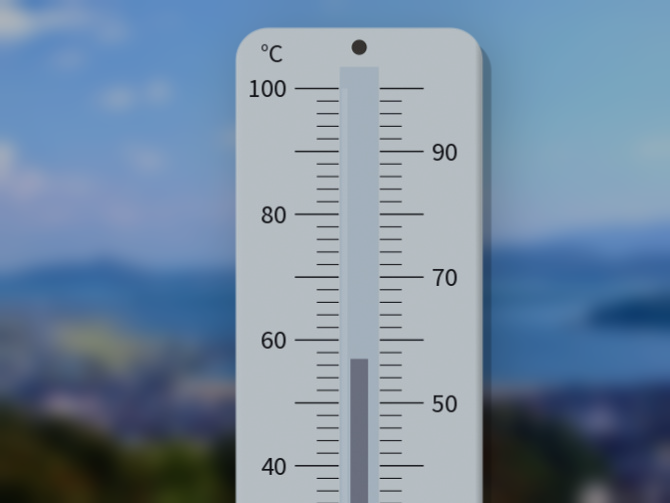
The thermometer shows 57,°C
